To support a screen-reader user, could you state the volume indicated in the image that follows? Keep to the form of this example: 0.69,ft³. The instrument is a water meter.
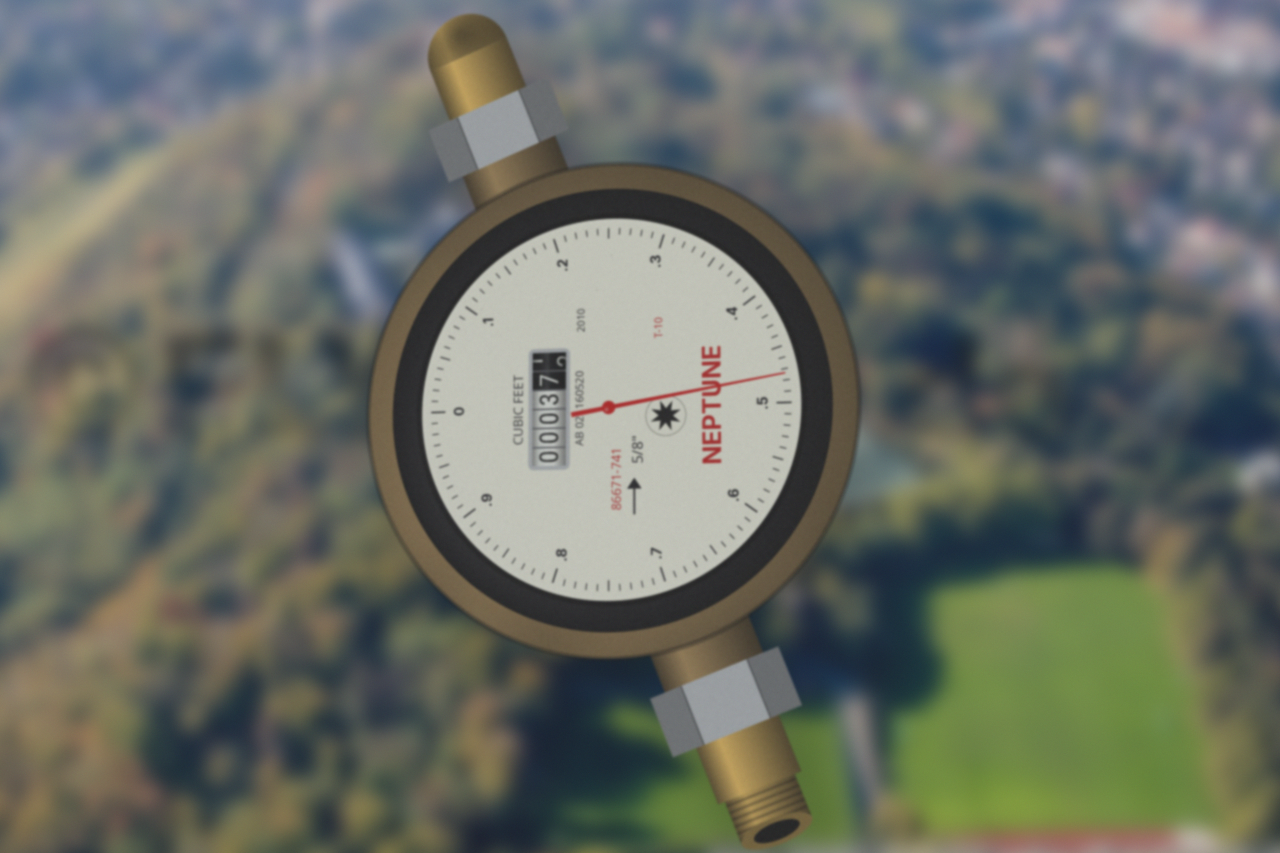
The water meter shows 371.47,ft³
